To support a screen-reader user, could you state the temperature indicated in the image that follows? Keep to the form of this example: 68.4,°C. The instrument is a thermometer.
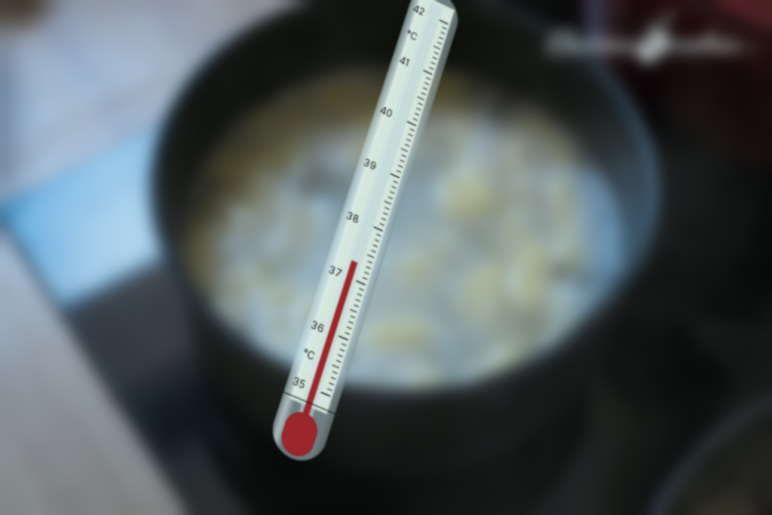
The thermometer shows 37.3,°C
